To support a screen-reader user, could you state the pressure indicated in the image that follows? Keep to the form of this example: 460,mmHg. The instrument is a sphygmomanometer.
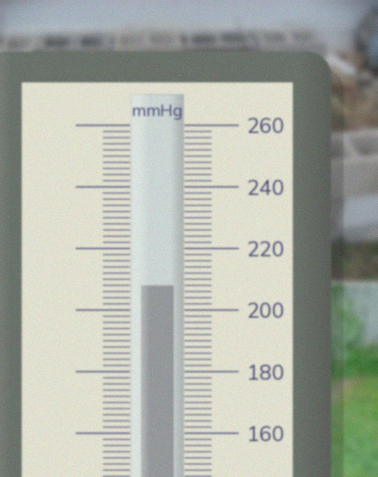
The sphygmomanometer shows 208,mmHg
